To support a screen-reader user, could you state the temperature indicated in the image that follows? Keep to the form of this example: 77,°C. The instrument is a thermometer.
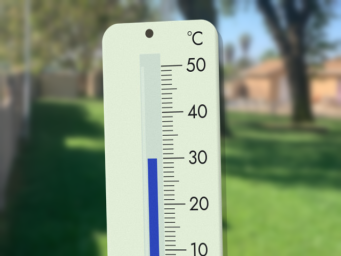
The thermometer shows 30,°C
